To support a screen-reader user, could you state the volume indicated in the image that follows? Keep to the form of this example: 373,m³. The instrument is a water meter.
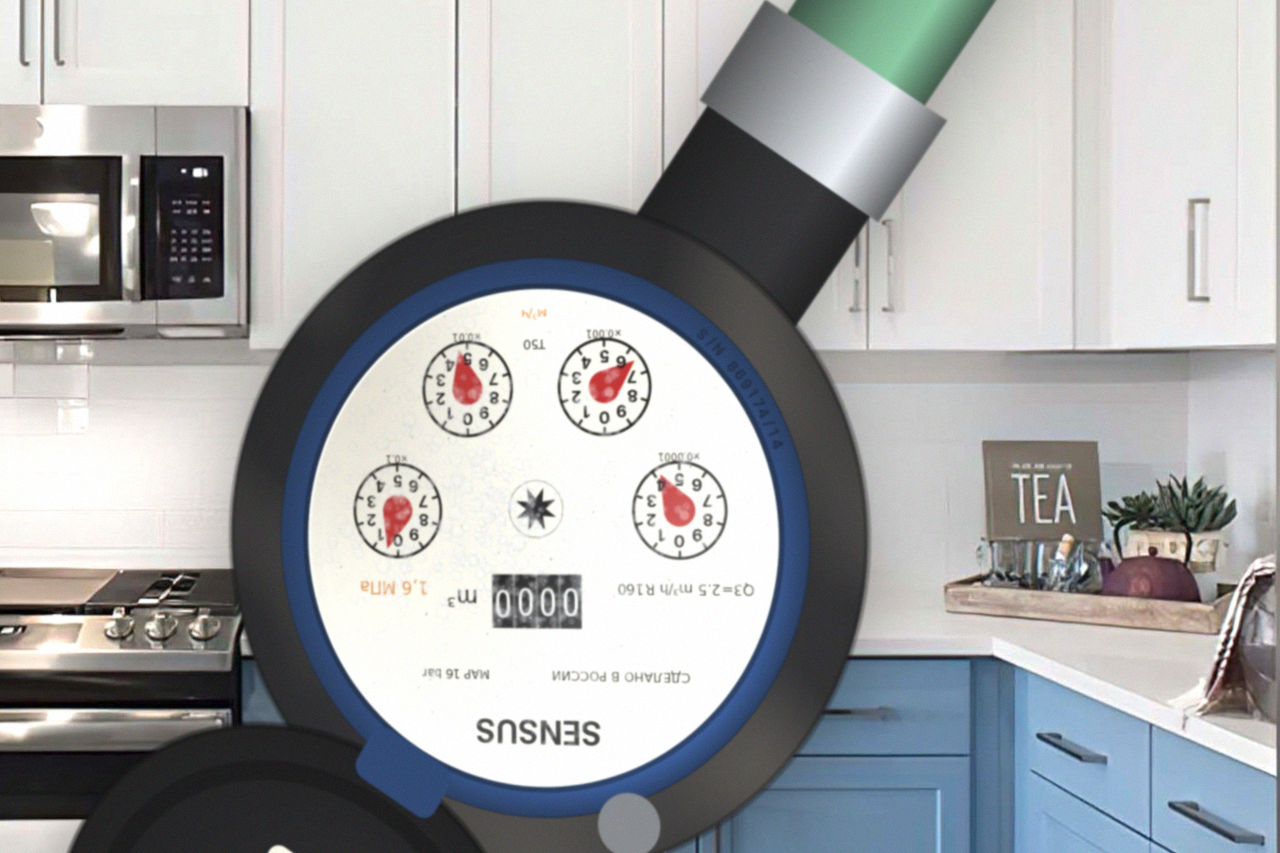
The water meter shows 0.0464,m³
